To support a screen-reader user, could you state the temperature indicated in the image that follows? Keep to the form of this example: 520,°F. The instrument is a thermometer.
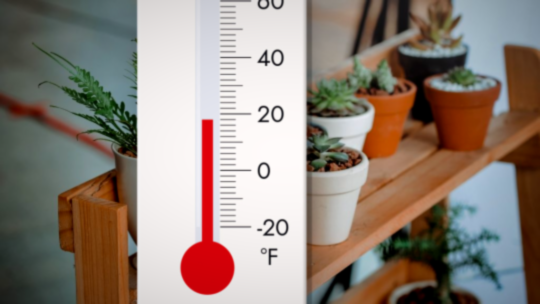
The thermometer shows 18,°F
